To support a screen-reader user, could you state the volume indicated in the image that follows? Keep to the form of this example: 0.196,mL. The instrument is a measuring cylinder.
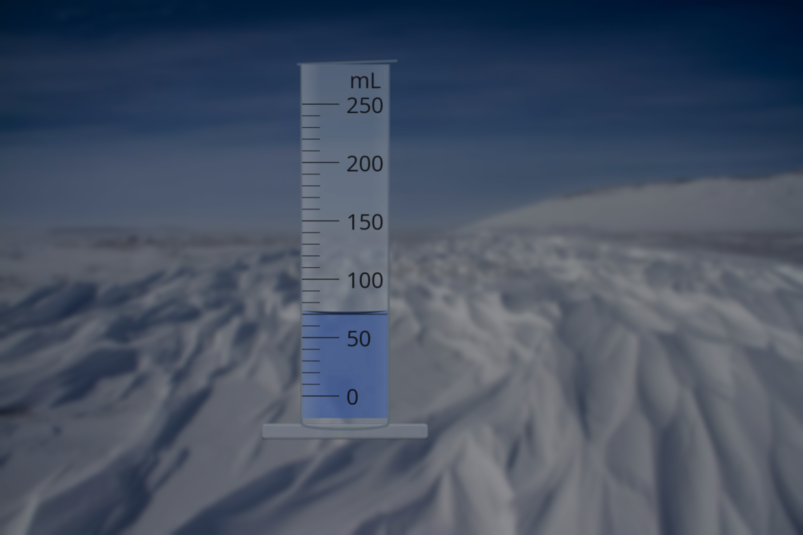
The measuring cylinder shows 70,mL
